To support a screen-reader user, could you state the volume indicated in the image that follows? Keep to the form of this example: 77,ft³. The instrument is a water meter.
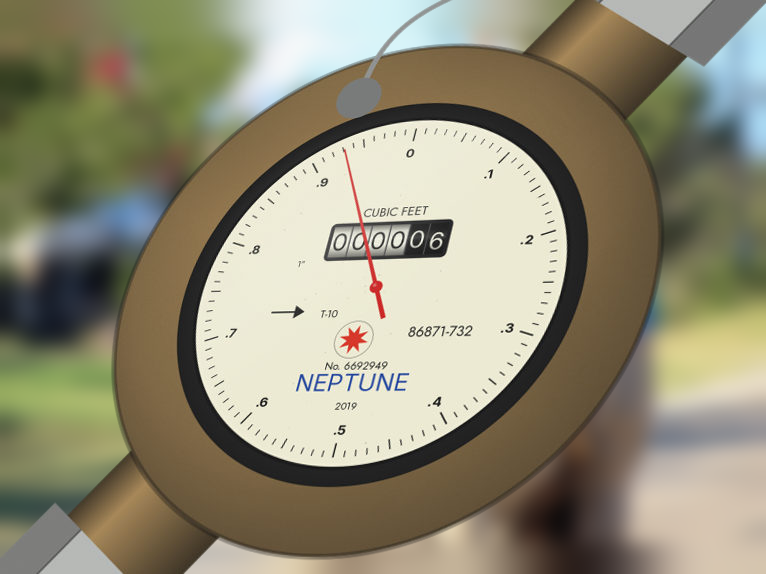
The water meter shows 5.93,ft³
